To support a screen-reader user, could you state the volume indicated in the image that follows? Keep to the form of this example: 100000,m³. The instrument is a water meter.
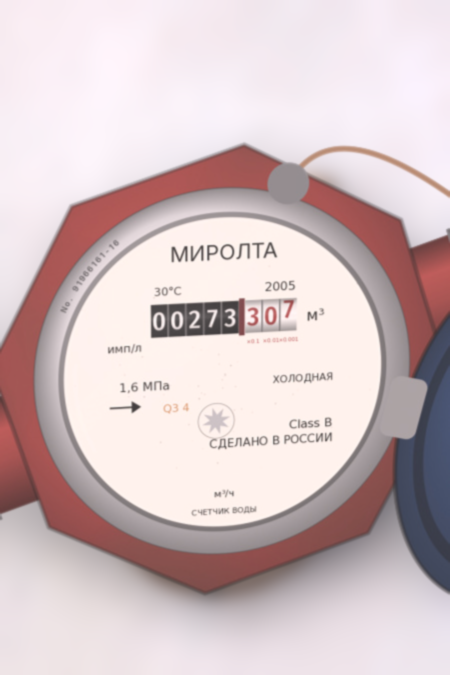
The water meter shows 273.307,m³
